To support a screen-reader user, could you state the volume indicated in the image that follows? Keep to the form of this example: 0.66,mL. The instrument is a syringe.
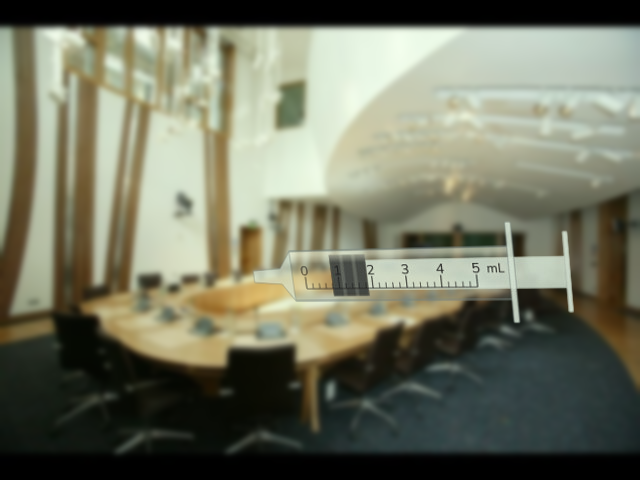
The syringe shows 0.8,mL
